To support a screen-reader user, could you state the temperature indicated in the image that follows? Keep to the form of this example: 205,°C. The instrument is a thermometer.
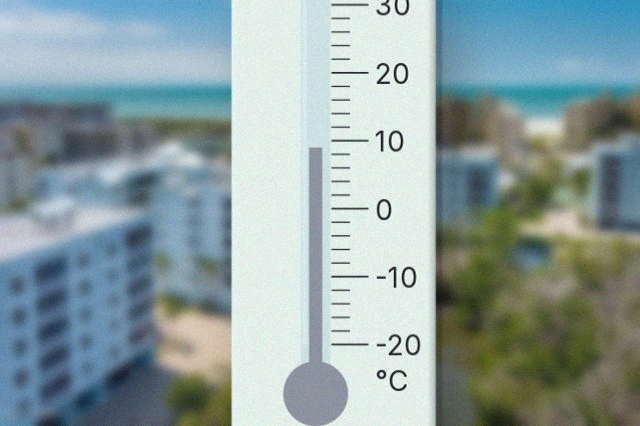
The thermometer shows 9,°C
